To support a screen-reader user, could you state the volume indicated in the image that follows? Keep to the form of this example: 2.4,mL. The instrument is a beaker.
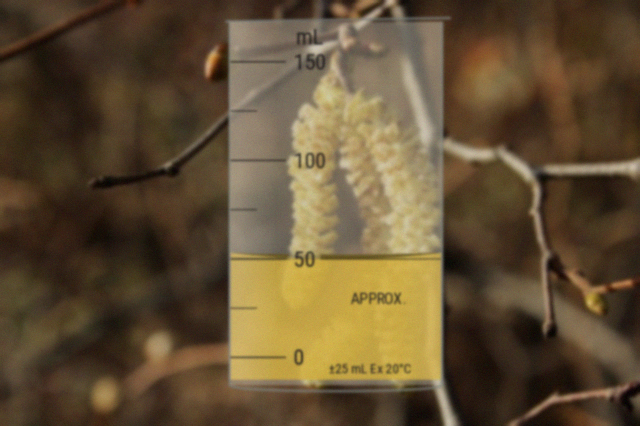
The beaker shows 50,mL
